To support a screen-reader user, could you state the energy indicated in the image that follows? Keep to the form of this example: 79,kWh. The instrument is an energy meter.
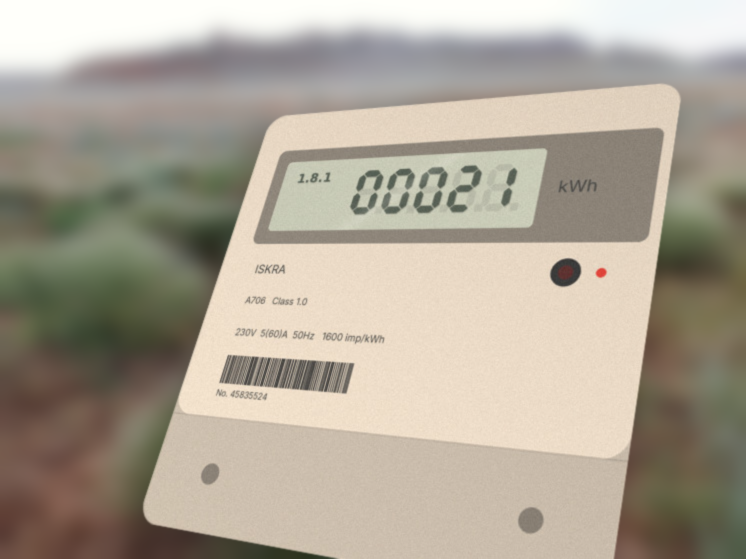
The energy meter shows 21,kWh
